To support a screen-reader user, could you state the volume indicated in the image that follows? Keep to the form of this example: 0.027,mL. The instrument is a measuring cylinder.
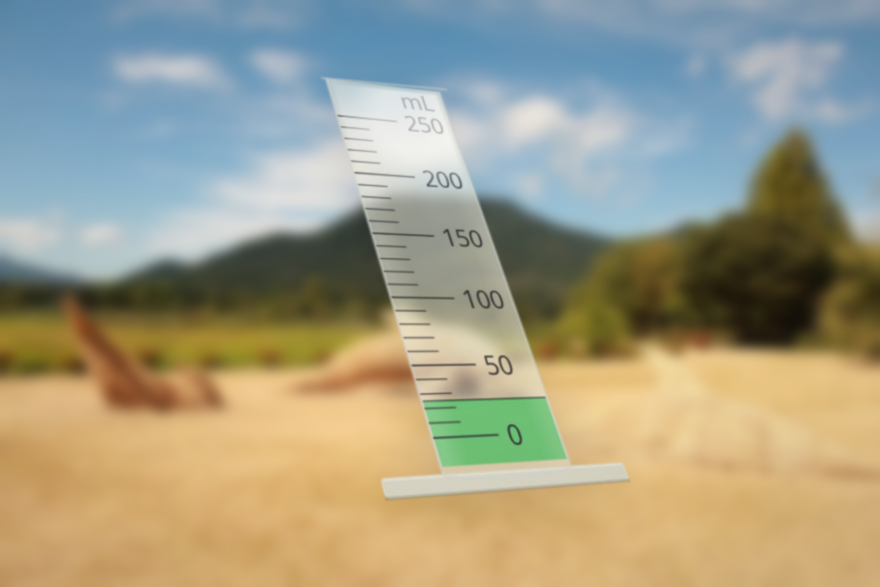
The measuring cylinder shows 25,mL
